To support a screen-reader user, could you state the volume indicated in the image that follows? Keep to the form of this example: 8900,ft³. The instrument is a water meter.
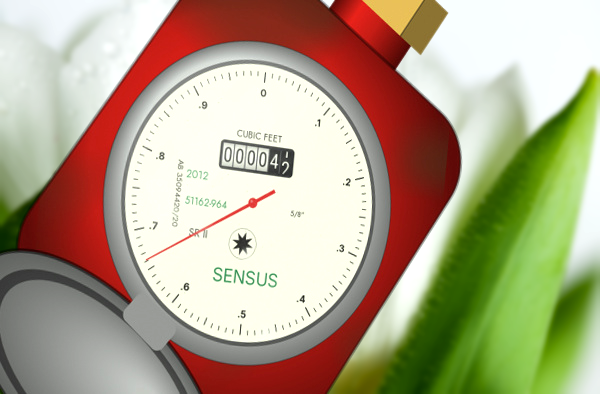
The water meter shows 41.66,ft³
